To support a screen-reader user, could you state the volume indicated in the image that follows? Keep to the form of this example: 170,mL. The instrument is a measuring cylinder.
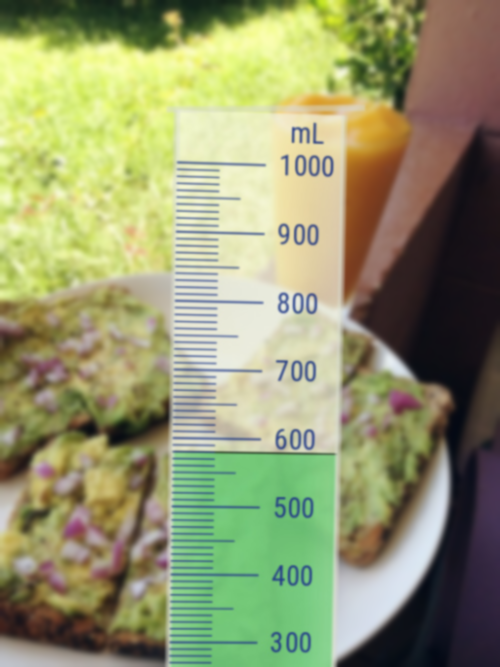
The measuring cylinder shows 580,mL
